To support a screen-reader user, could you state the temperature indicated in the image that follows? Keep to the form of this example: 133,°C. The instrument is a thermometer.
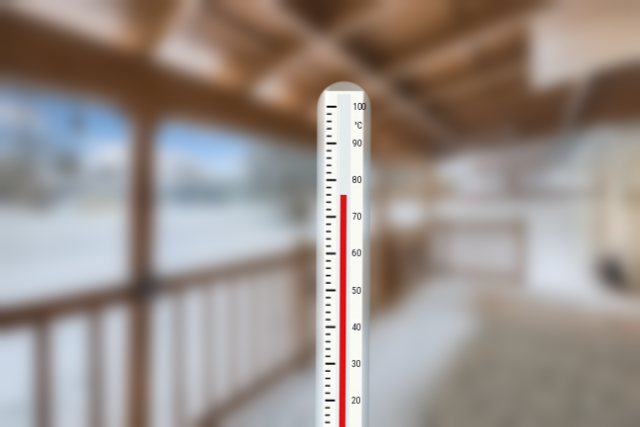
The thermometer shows 76,°C
